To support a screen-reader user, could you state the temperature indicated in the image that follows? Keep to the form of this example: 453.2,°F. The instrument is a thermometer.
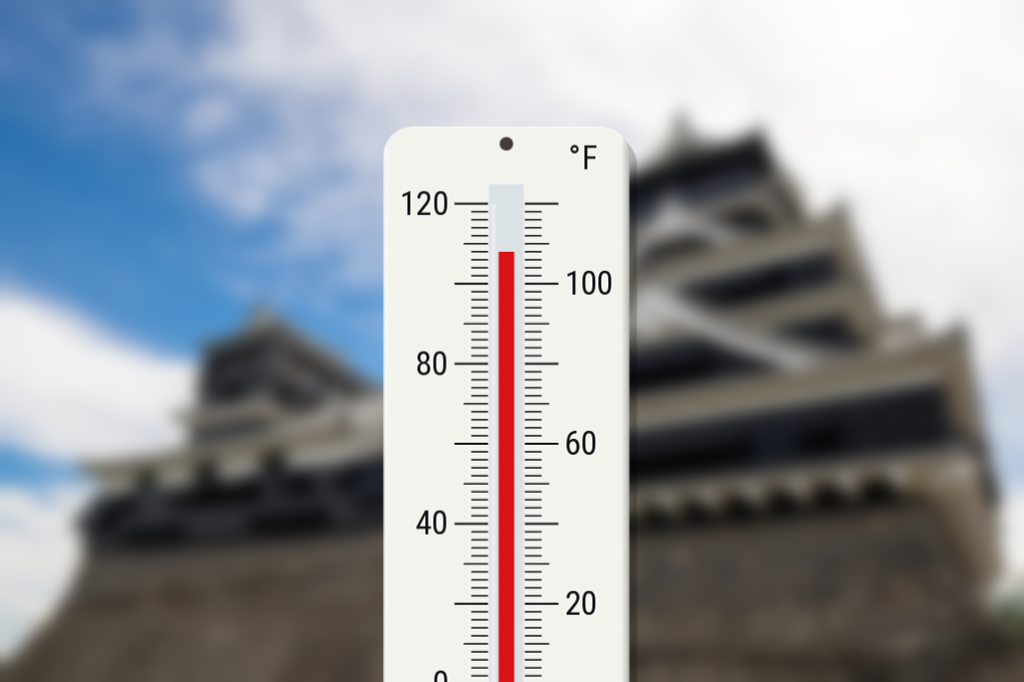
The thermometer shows 108,°F
